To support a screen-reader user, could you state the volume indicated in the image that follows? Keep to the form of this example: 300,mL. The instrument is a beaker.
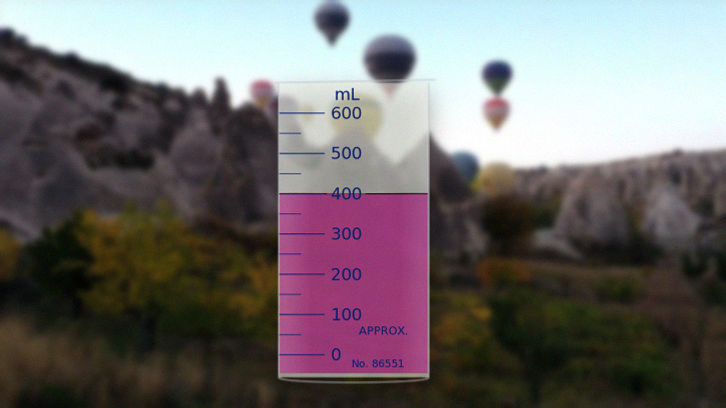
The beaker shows 400,mL
